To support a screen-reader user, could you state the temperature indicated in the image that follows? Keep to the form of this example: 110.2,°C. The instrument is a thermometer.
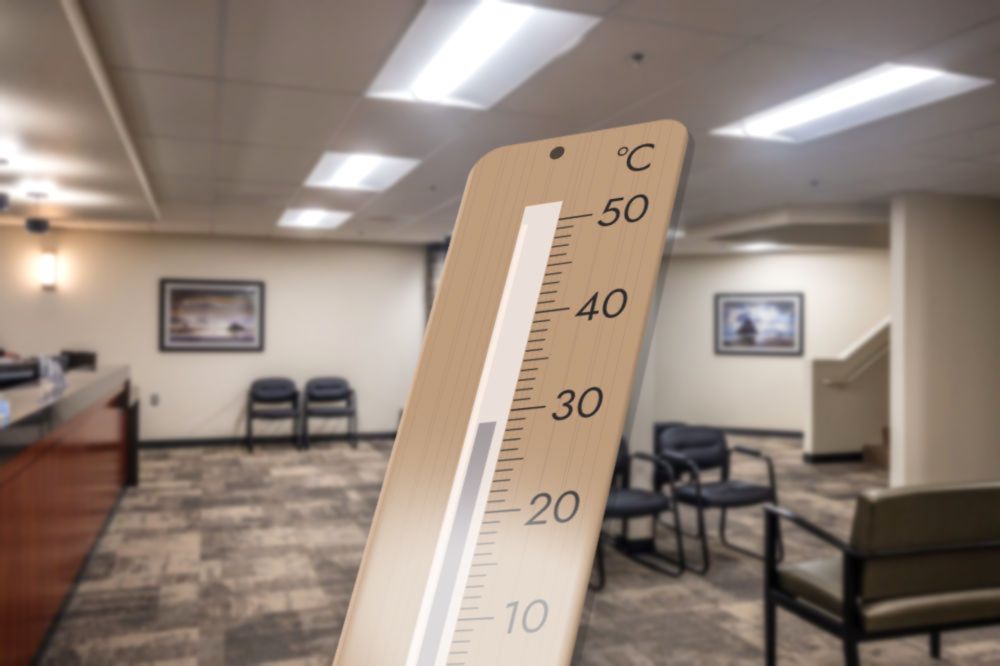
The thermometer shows 29,°C
